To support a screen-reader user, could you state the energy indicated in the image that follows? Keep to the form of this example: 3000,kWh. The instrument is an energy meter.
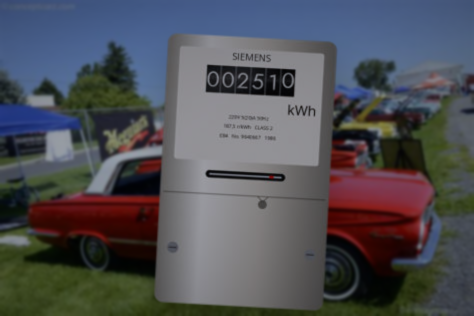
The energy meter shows 2510,kWh
